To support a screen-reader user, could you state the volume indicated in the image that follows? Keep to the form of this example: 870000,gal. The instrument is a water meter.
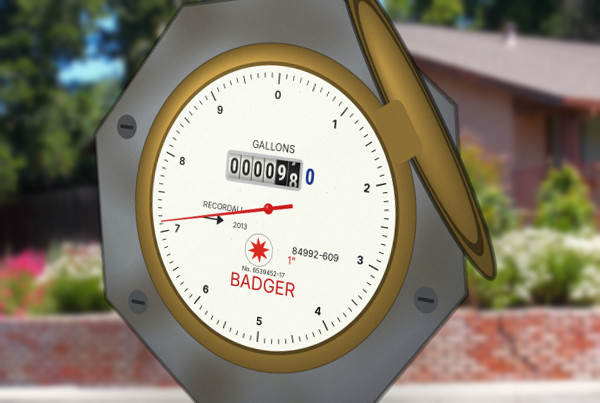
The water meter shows 977.1,gal
